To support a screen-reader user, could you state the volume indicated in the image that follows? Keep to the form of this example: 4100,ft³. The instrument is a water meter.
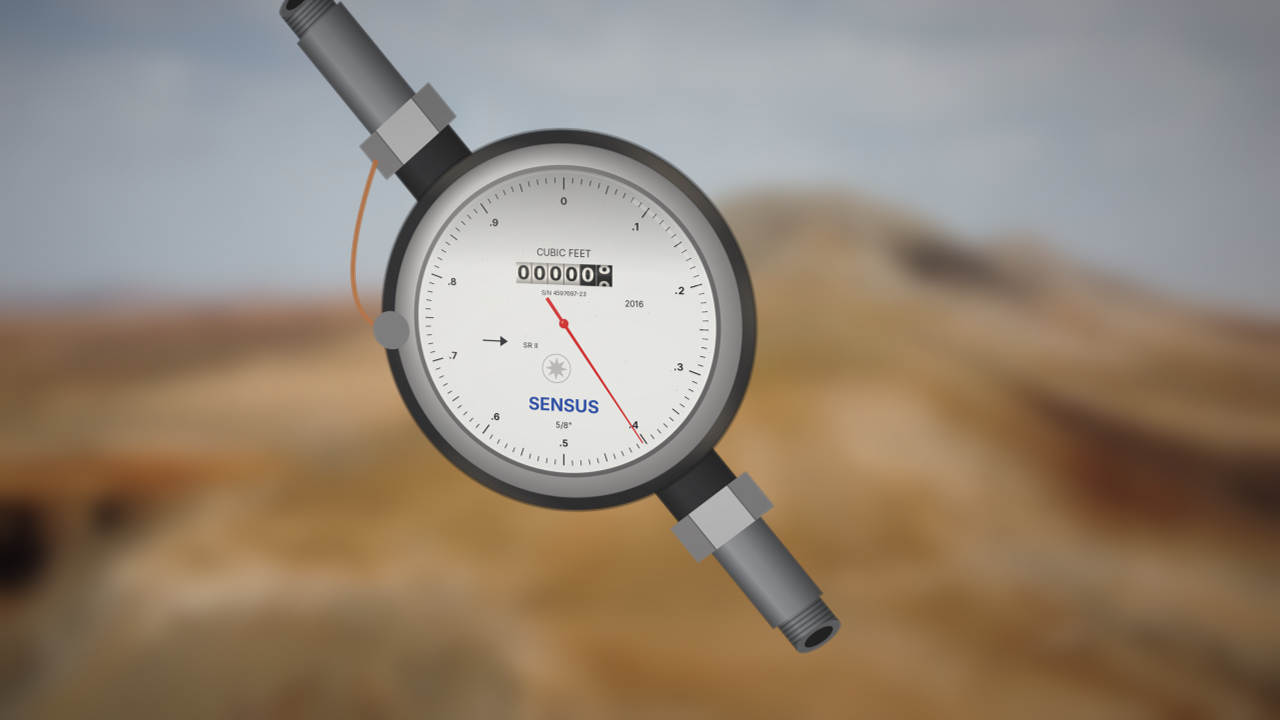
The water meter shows 8.40,ft³
